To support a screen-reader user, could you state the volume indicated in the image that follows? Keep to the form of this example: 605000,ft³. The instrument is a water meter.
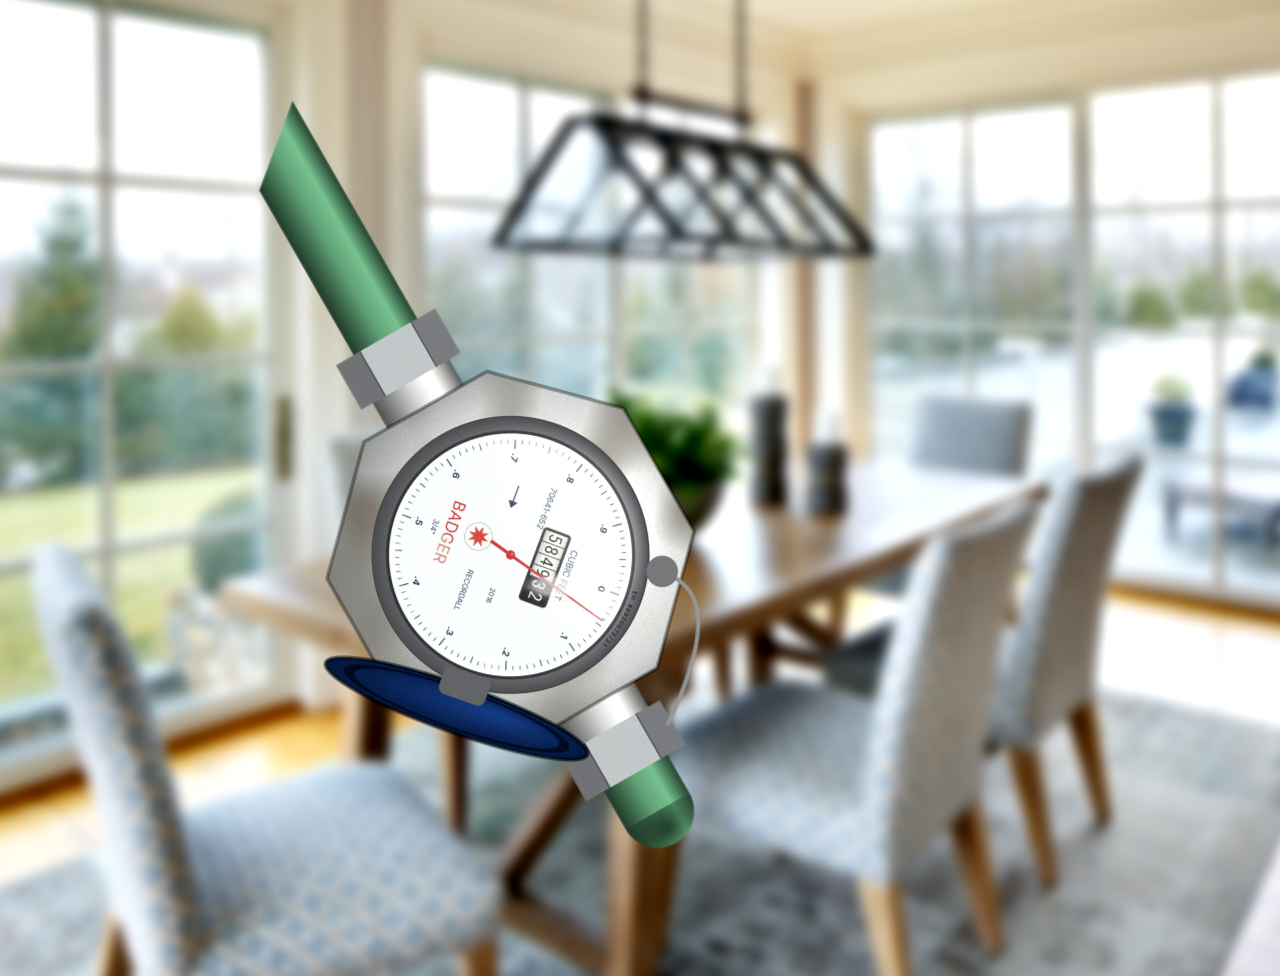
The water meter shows 584932.04,ft³
